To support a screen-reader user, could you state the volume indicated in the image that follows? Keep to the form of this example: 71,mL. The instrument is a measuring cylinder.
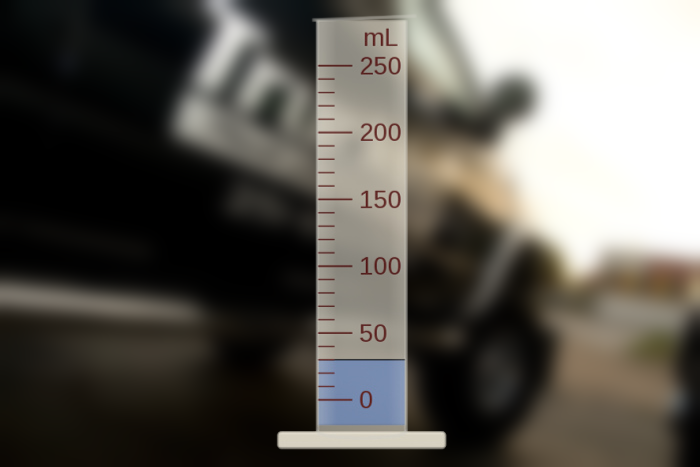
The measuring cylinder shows 30,mL
